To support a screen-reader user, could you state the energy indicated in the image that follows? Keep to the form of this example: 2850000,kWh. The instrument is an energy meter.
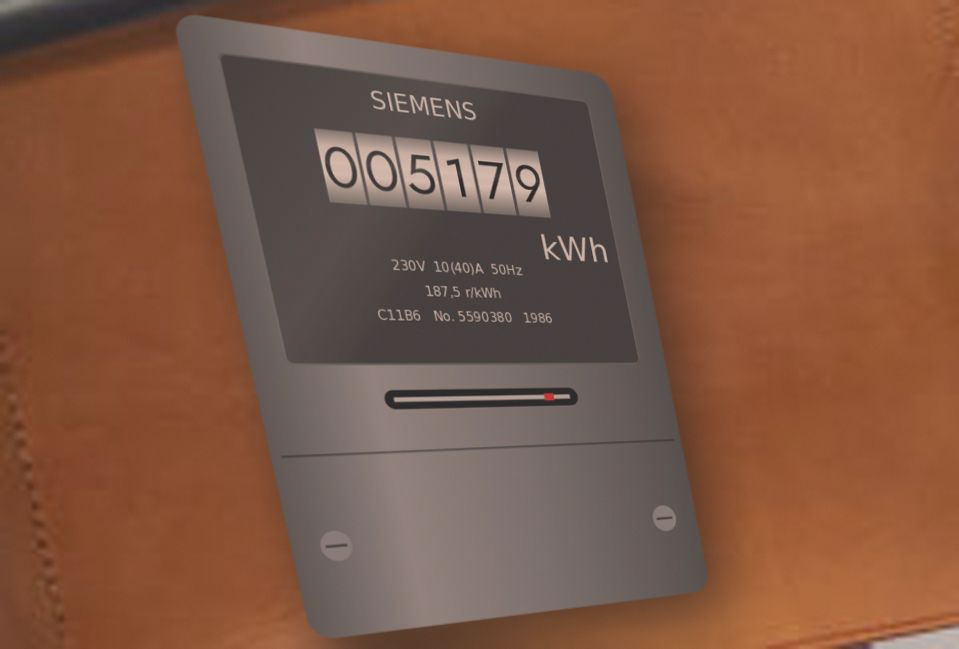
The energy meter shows 5179,kWh
